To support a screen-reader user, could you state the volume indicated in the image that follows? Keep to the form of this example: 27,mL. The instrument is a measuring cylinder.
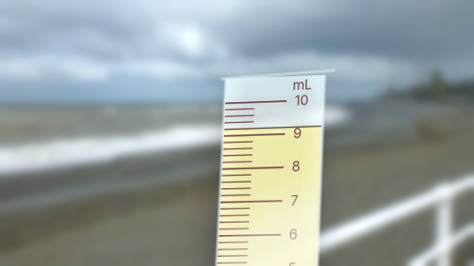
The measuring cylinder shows 9.2,mL
